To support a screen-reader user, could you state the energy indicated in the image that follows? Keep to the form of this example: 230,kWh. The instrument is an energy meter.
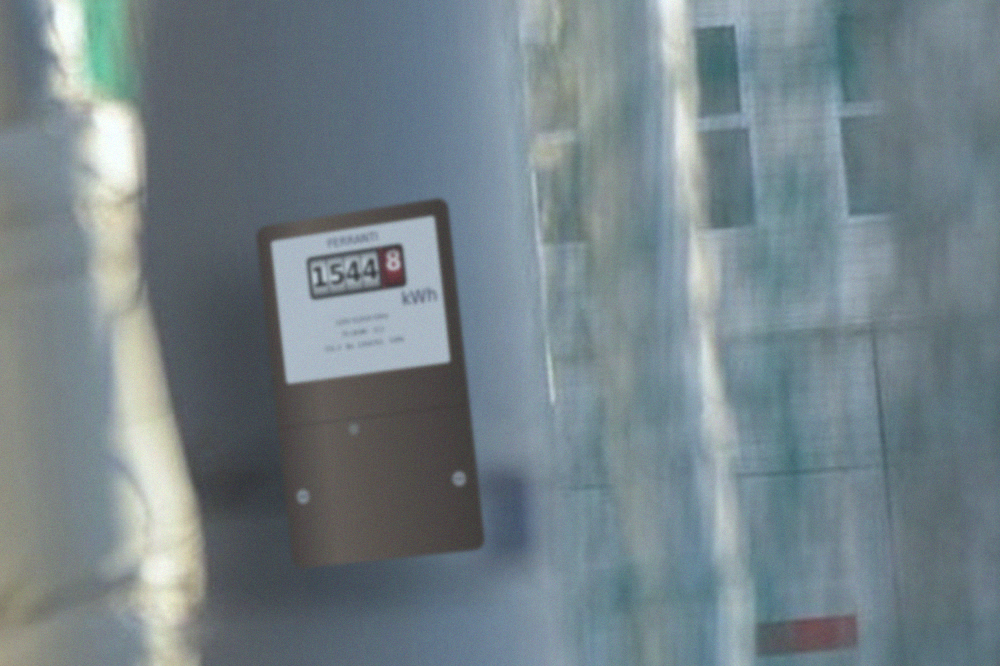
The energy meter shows 1544.8,kWh
